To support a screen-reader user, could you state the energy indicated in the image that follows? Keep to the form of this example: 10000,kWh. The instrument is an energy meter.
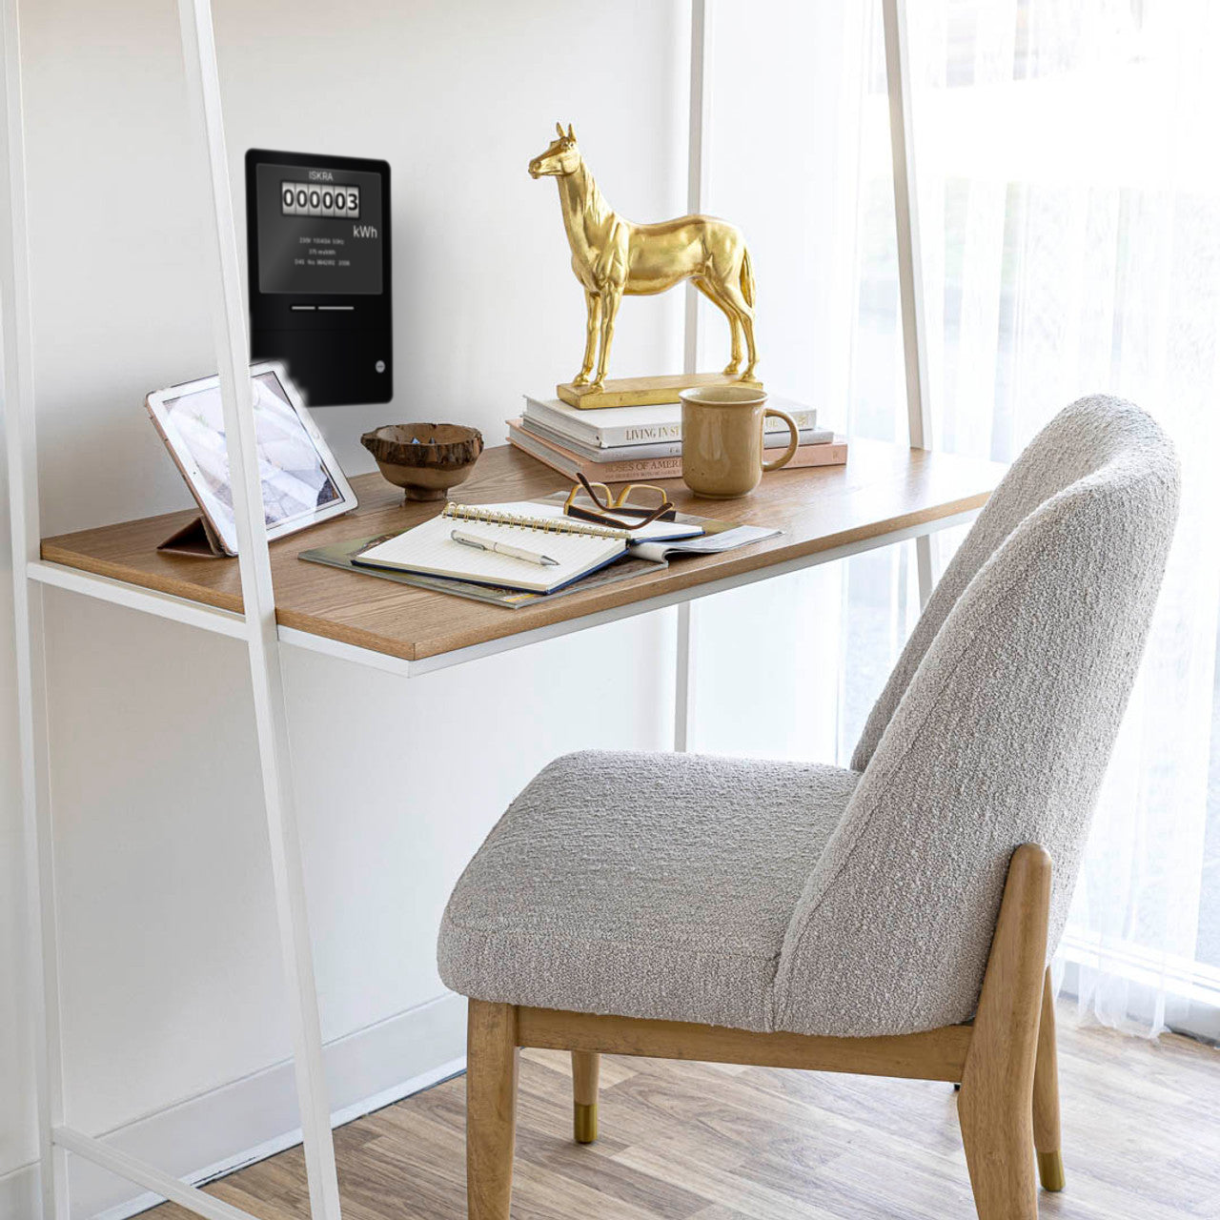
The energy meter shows 3,kWh
